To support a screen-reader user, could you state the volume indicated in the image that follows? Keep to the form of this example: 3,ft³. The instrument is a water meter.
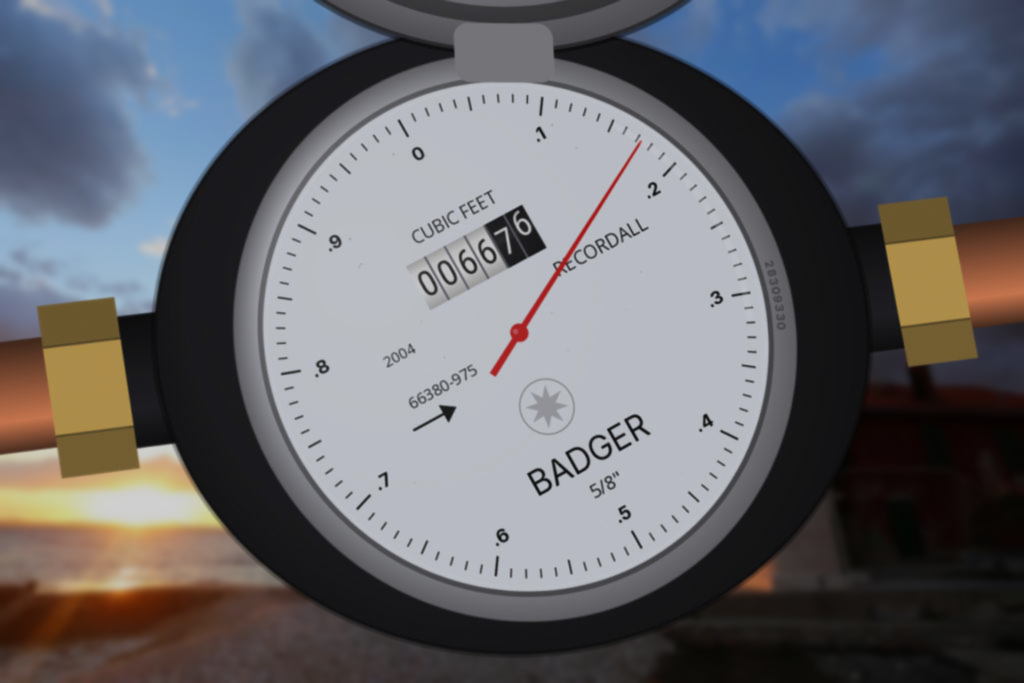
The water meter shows 6676.17,ft³
